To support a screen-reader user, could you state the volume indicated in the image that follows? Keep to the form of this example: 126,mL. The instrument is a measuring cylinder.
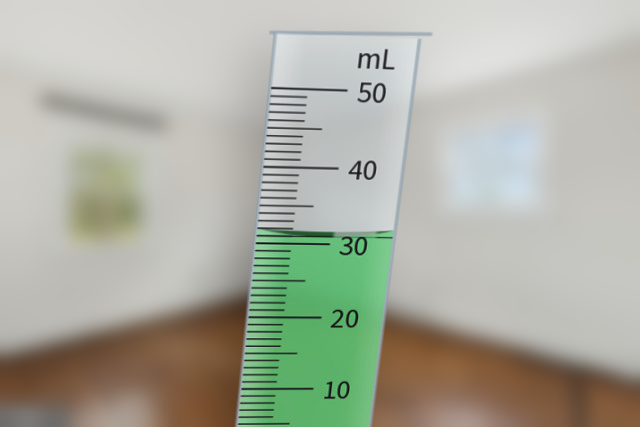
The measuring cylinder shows 31,mL
